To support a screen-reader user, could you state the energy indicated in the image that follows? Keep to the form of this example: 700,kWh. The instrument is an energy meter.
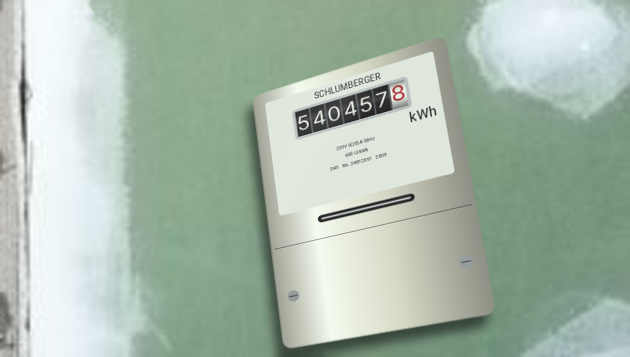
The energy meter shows 540457.8,kWh
